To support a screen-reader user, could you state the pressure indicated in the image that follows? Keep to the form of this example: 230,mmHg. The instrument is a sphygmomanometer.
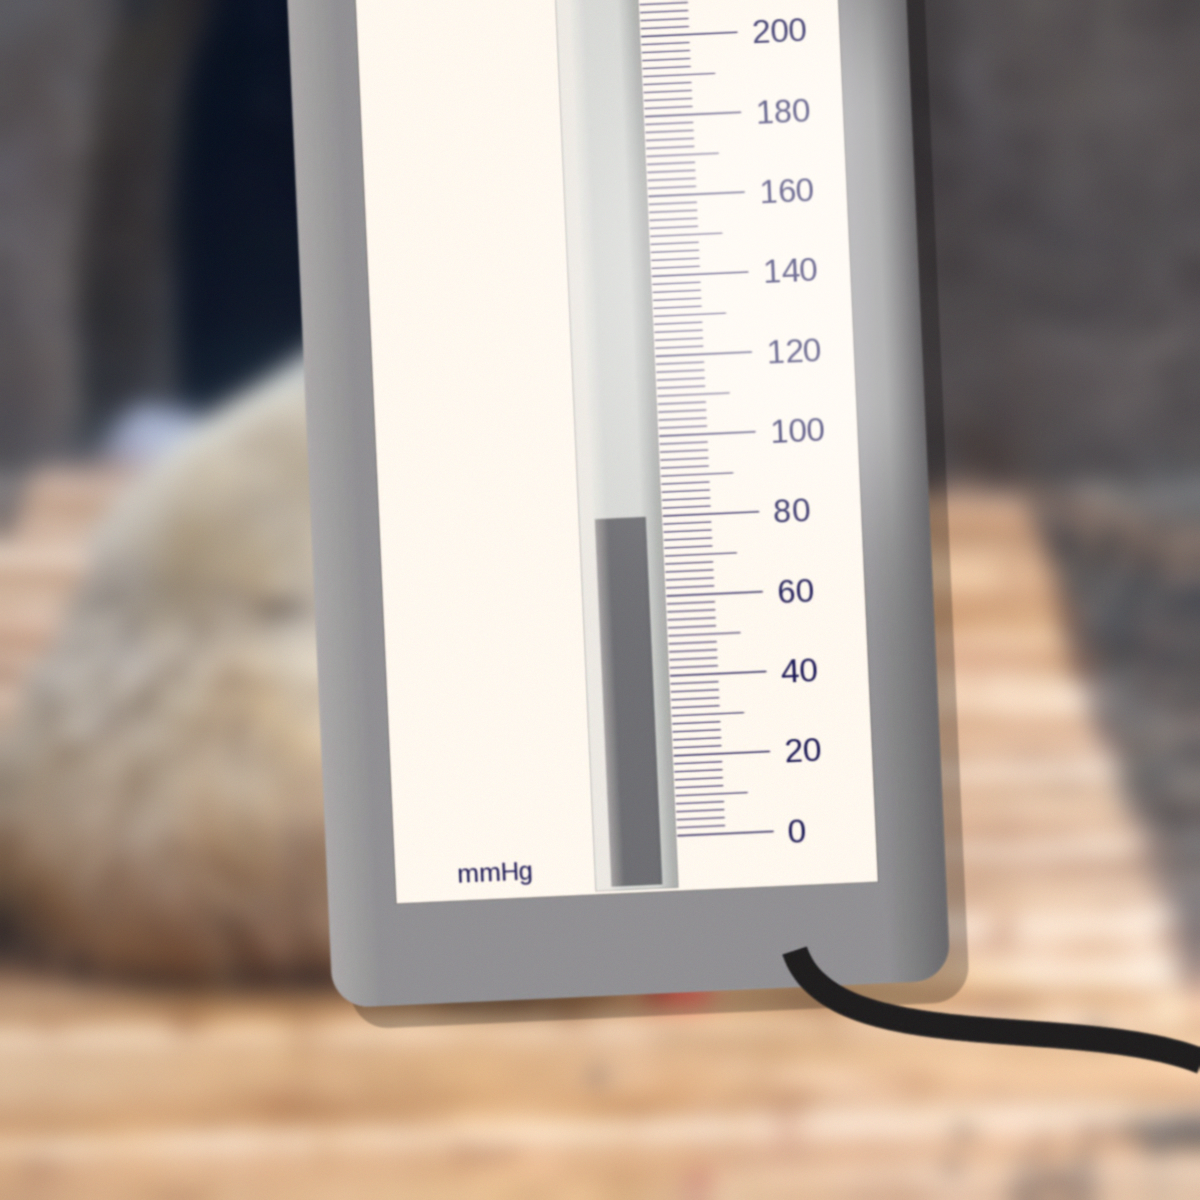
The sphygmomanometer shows 80,mmHg
